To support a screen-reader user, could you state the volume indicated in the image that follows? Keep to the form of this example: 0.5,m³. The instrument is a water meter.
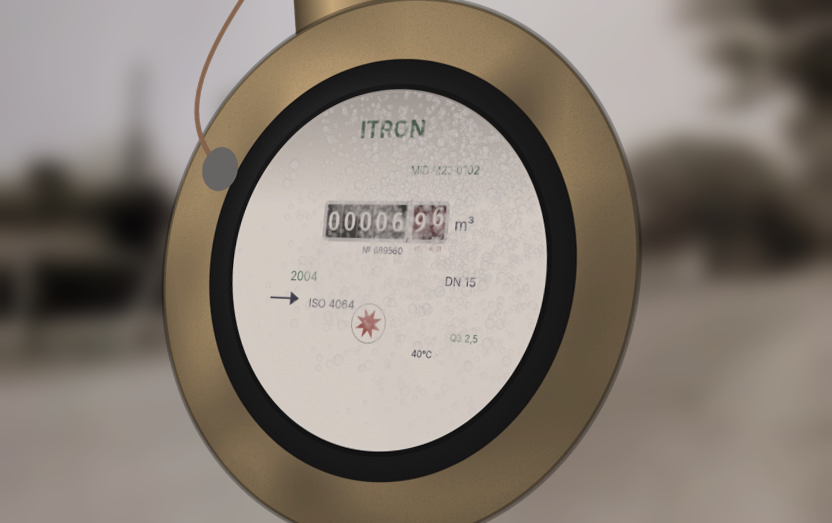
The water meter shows 6.96,m³
